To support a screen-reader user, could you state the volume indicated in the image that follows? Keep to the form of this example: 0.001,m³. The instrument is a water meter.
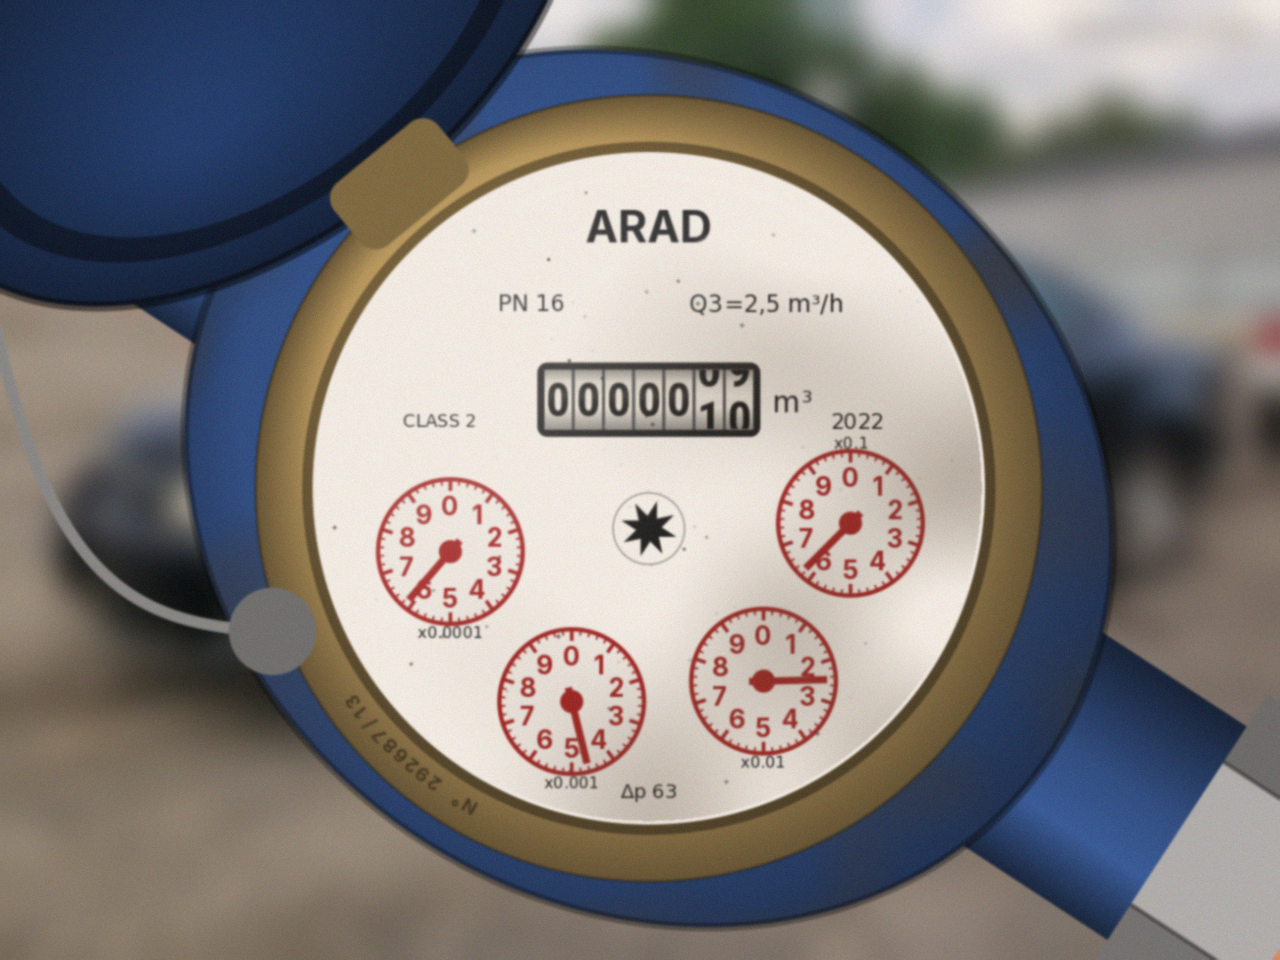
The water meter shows 9.6246,m³
